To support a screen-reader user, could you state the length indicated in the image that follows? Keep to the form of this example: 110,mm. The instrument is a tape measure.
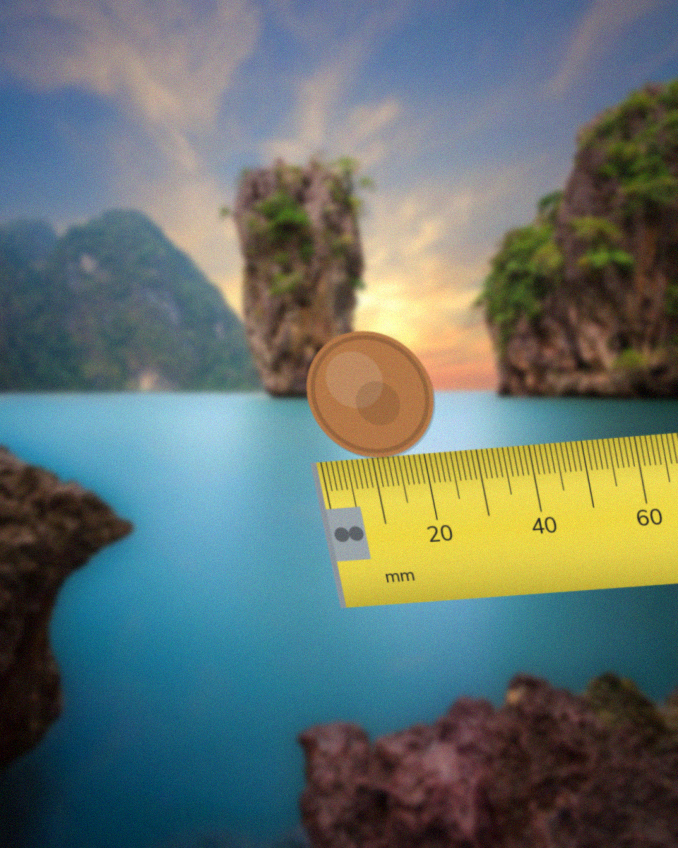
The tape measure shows 24,mm
